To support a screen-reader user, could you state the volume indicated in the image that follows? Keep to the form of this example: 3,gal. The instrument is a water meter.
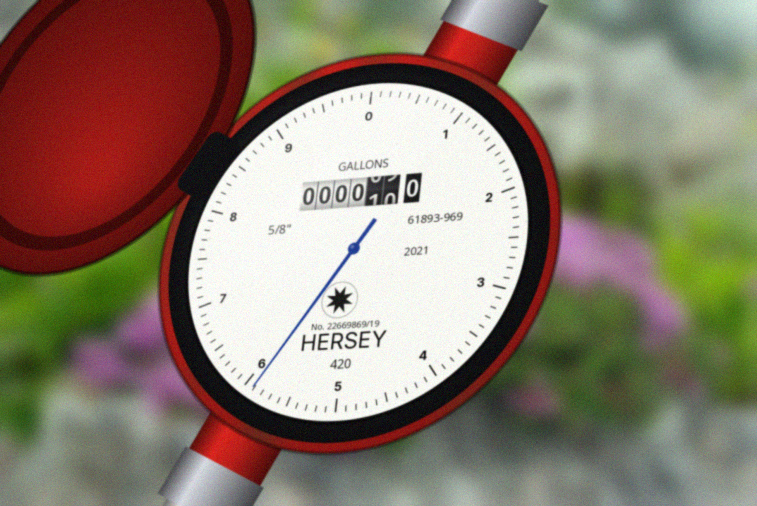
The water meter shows 95.9,gal
